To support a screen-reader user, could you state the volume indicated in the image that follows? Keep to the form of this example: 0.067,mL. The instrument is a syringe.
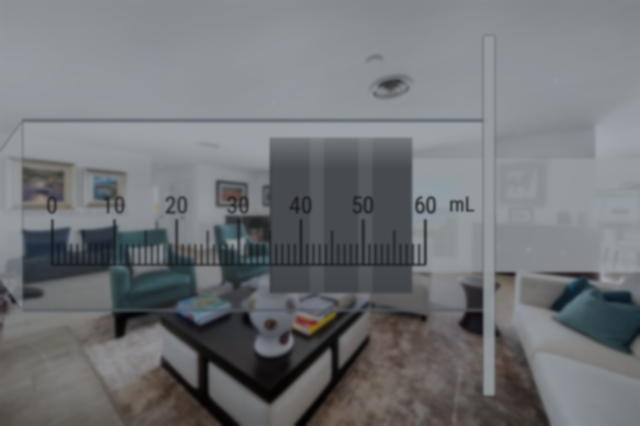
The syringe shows 35,mL
